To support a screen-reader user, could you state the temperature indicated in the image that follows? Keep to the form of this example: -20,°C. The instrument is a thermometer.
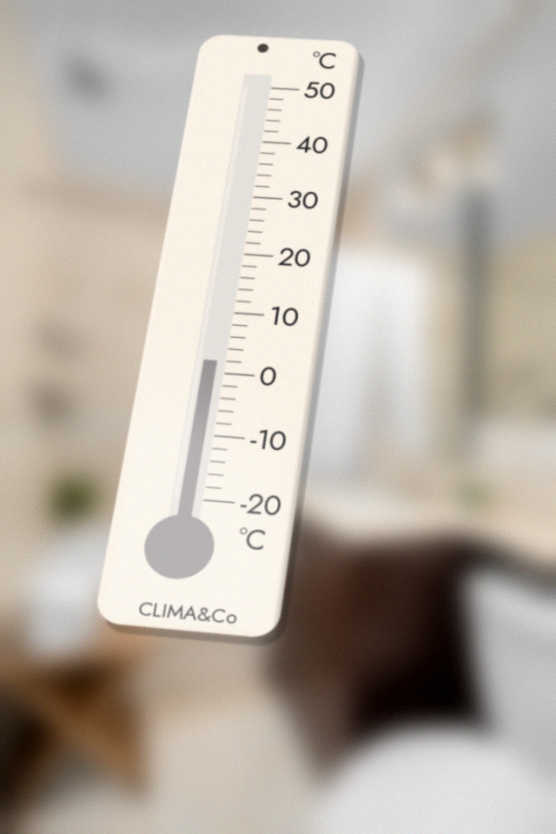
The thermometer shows 2,°C
